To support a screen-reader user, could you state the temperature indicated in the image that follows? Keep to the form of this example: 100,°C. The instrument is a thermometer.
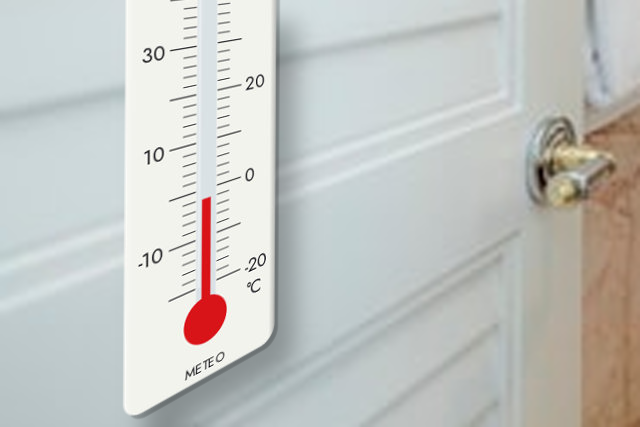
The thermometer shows -2,°C
